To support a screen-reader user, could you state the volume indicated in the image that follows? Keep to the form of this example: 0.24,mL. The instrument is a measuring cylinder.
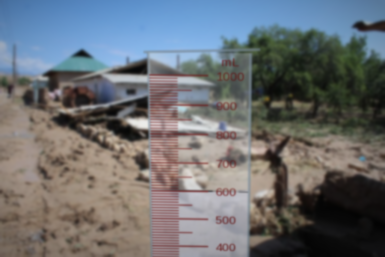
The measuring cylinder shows 600,mL
